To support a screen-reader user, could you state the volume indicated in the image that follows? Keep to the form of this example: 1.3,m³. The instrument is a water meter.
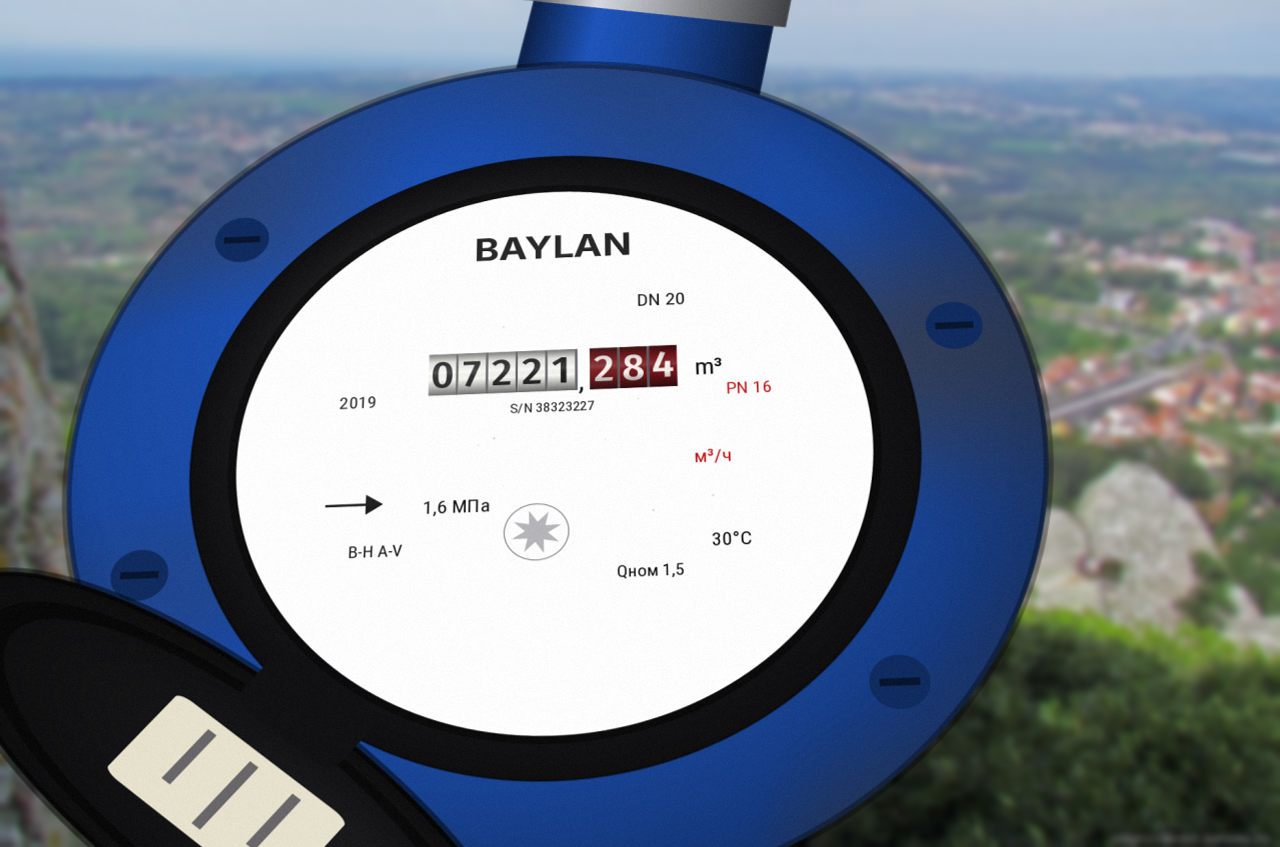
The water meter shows 7221.284,m³
